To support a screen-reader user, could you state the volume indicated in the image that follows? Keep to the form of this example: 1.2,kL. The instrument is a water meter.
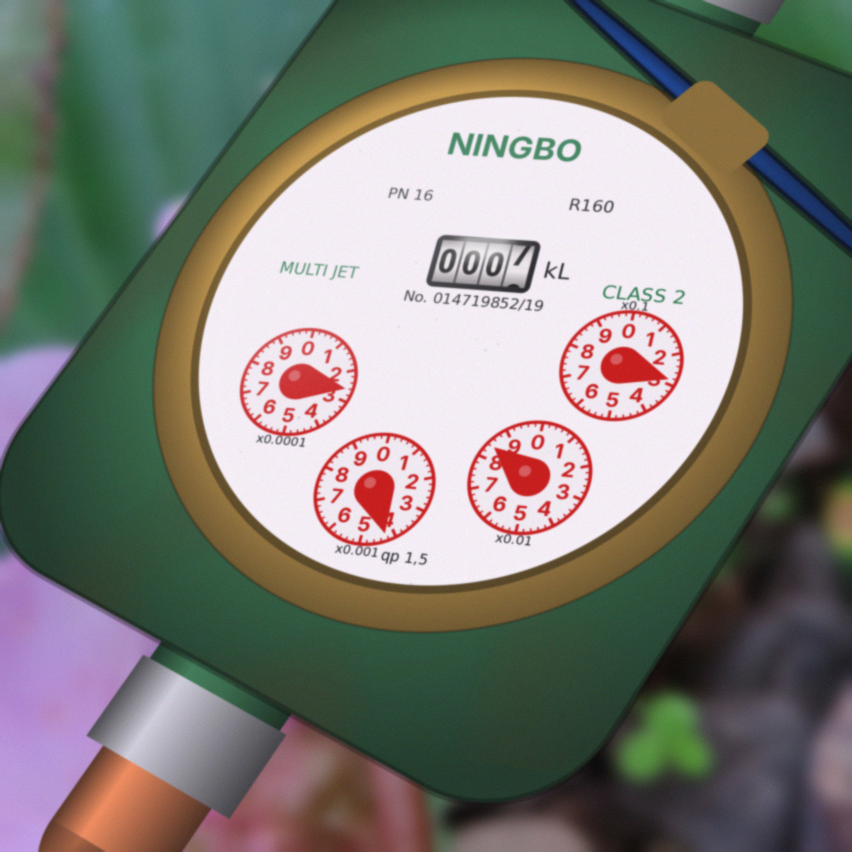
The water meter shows 7.2842,kL
